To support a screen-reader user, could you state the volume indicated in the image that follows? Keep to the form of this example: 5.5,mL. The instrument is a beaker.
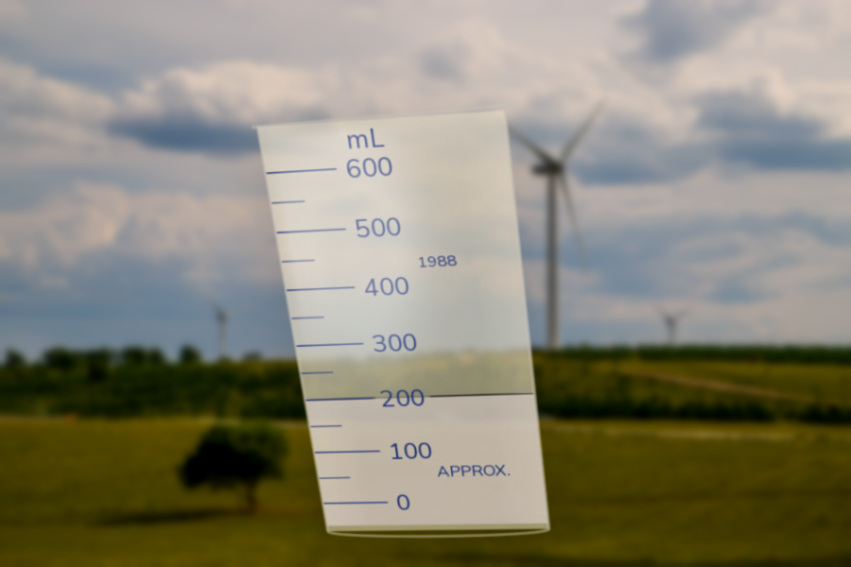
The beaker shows 200,mL
